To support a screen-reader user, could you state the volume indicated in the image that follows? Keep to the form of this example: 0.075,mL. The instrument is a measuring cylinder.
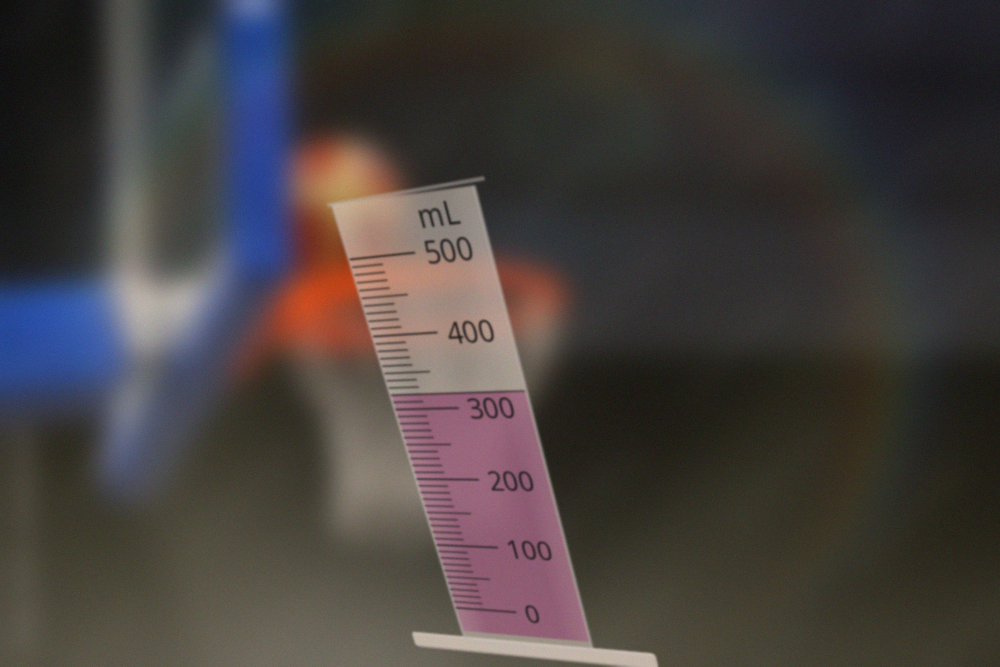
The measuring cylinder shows 320,mL
